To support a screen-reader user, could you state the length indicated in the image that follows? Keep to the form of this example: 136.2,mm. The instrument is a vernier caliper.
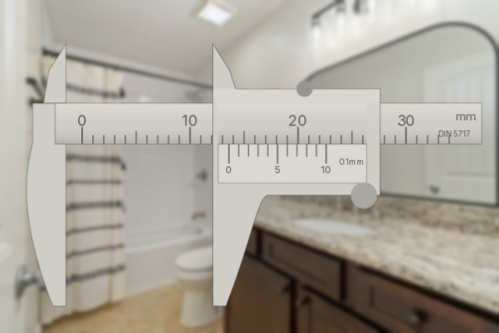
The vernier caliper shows 13.6,mm
